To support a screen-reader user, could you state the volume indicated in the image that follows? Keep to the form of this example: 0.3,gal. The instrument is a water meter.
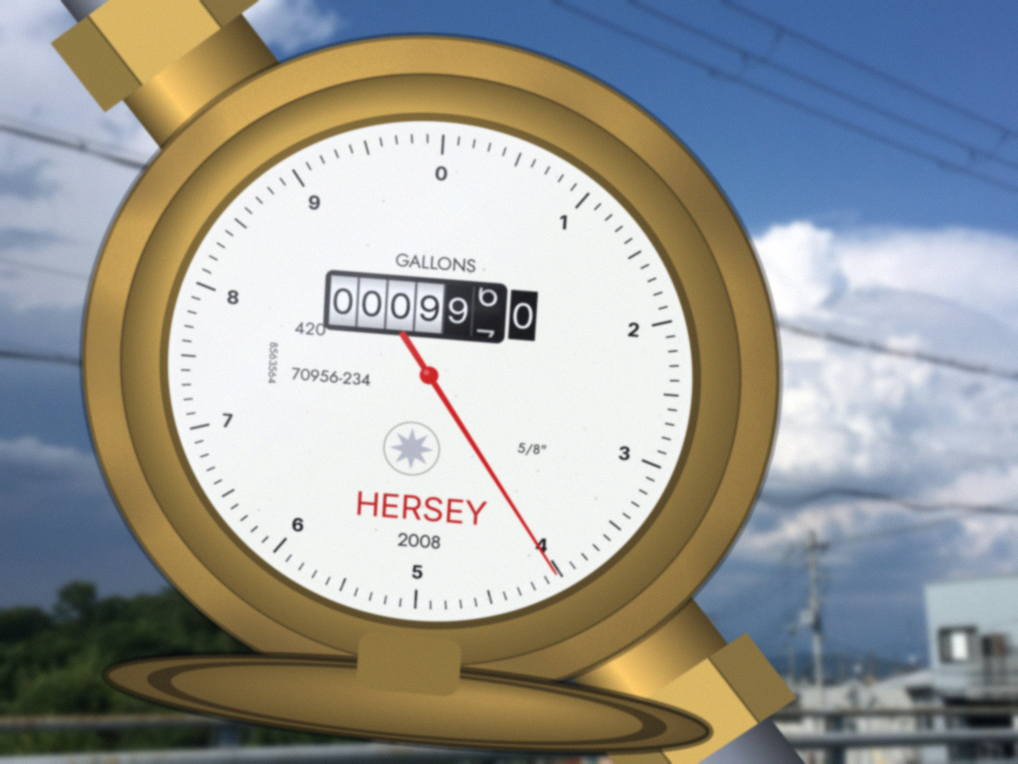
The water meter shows 9964.0,gal
